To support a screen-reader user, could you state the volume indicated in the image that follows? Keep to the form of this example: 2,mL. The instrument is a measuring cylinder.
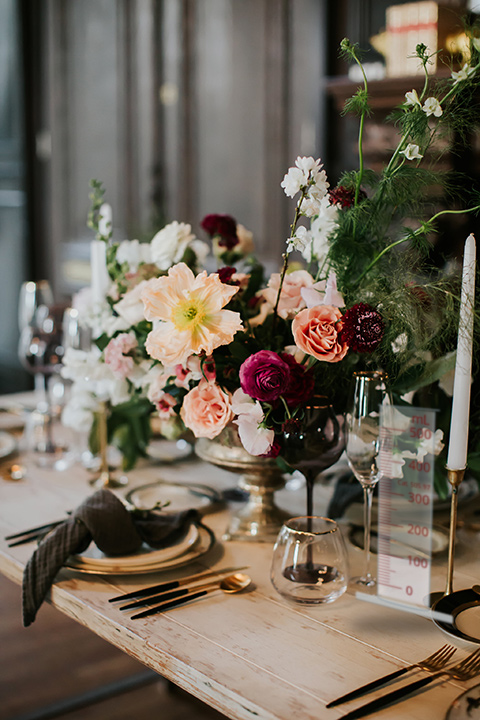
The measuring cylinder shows 100,mL
